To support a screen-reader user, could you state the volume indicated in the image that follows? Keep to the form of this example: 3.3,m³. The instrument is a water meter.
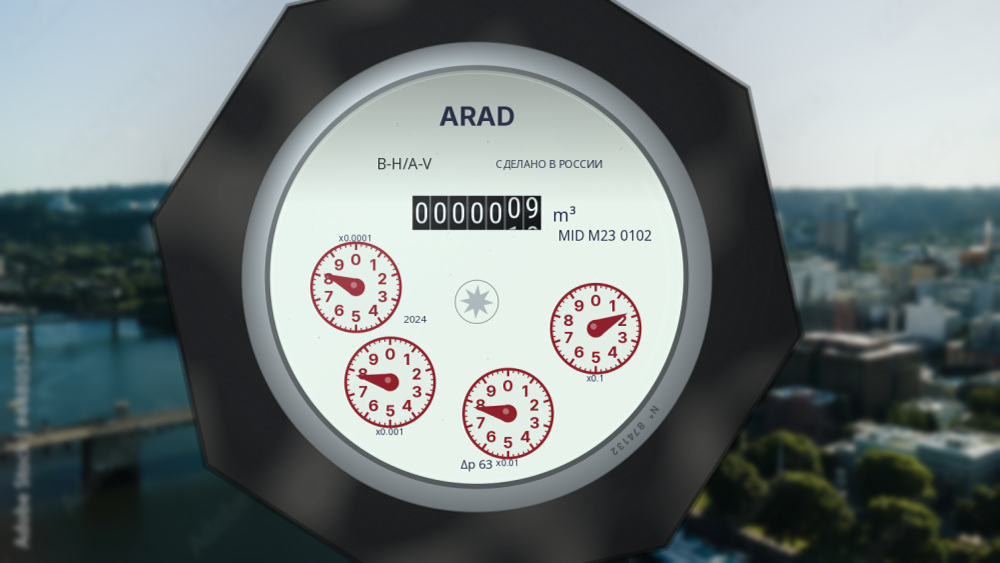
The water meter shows 9.1778,m³
